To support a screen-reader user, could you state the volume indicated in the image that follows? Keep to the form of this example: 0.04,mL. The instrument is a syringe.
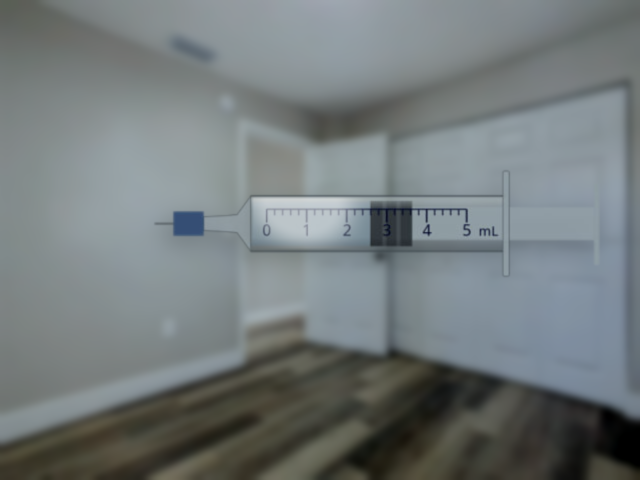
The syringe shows 2.6,mL
